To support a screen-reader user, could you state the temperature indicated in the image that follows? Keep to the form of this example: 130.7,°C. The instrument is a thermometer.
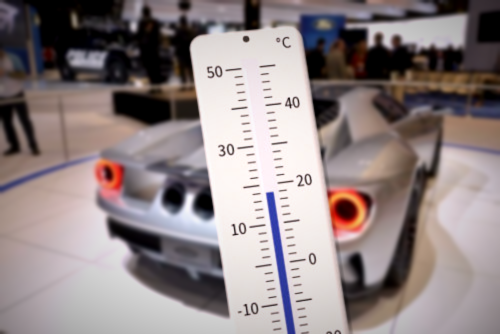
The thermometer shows 18,°C
